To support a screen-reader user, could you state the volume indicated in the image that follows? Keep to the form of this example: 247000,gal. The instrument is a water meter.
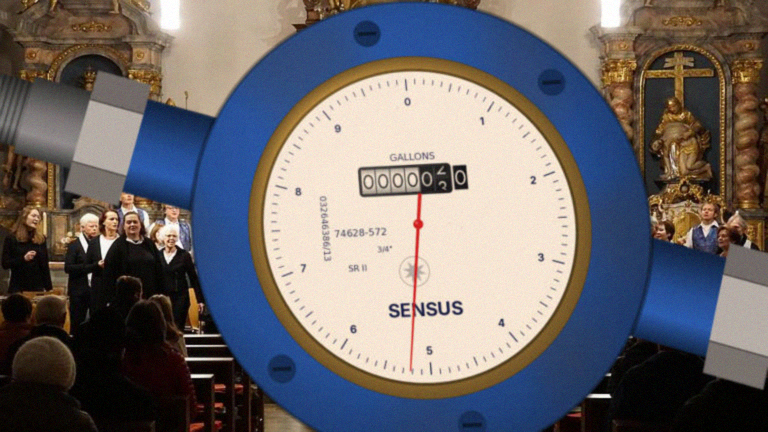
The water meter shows 25.2,gal
